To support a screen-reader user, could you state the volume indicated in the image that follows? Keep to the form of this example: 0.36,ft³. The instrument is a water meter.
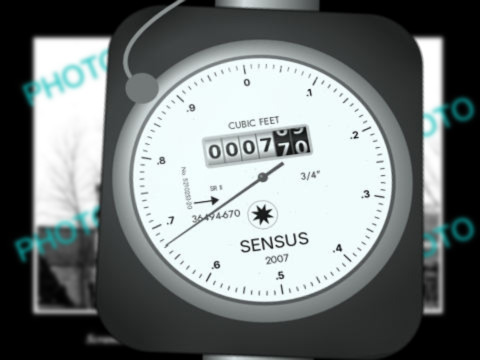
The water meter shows 769.67,ft³
